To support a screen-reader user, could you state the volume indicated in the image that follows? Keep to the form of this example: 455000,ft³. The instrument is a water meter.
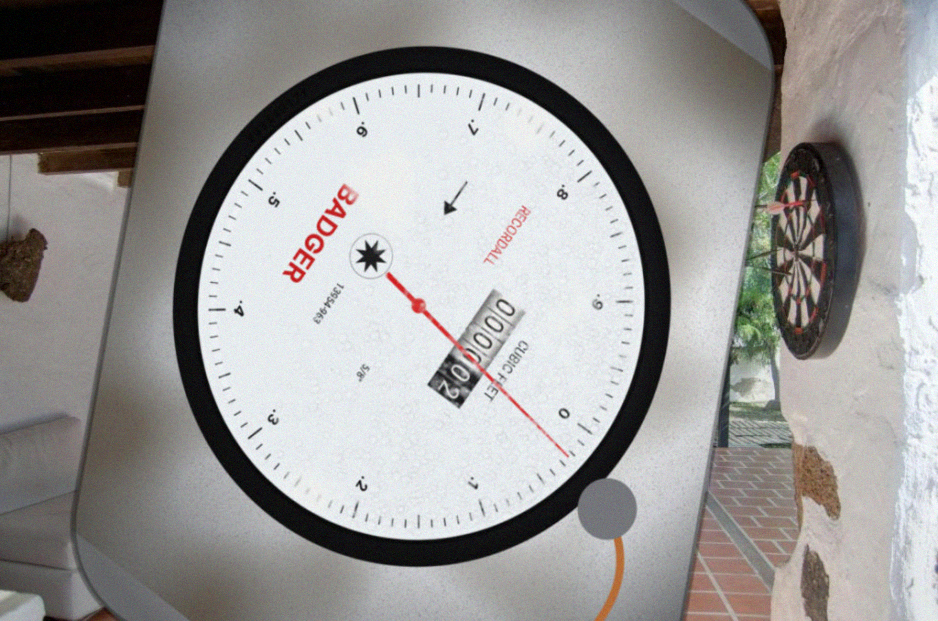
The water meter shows 2.02,ft³
